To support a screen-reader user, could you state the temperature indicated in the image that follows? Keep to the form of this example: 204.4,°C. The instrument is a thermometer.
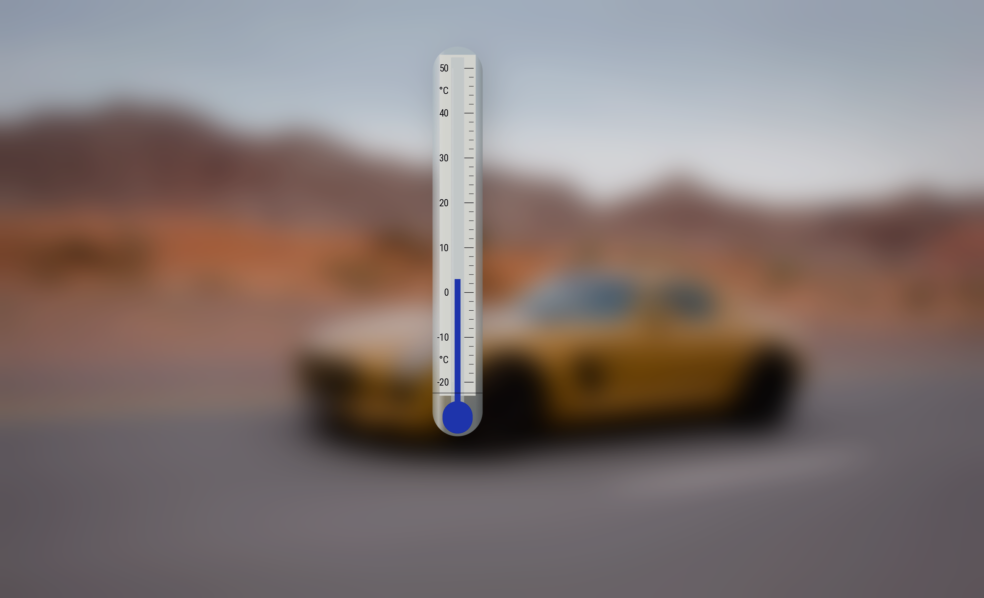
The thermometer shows 3,°C
